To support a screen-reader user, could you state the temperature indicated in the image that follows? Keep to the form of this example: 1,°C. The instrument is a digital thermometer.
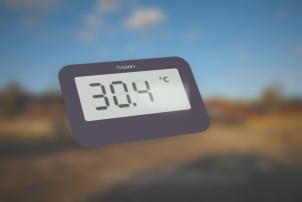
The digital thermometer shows 30.4,°C
